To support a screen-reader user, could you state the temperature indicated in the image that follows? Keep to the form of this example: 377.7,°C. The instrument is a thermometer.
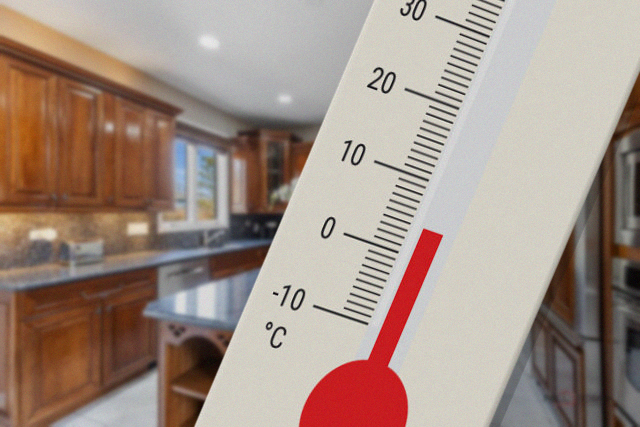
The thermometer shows 4,°C
